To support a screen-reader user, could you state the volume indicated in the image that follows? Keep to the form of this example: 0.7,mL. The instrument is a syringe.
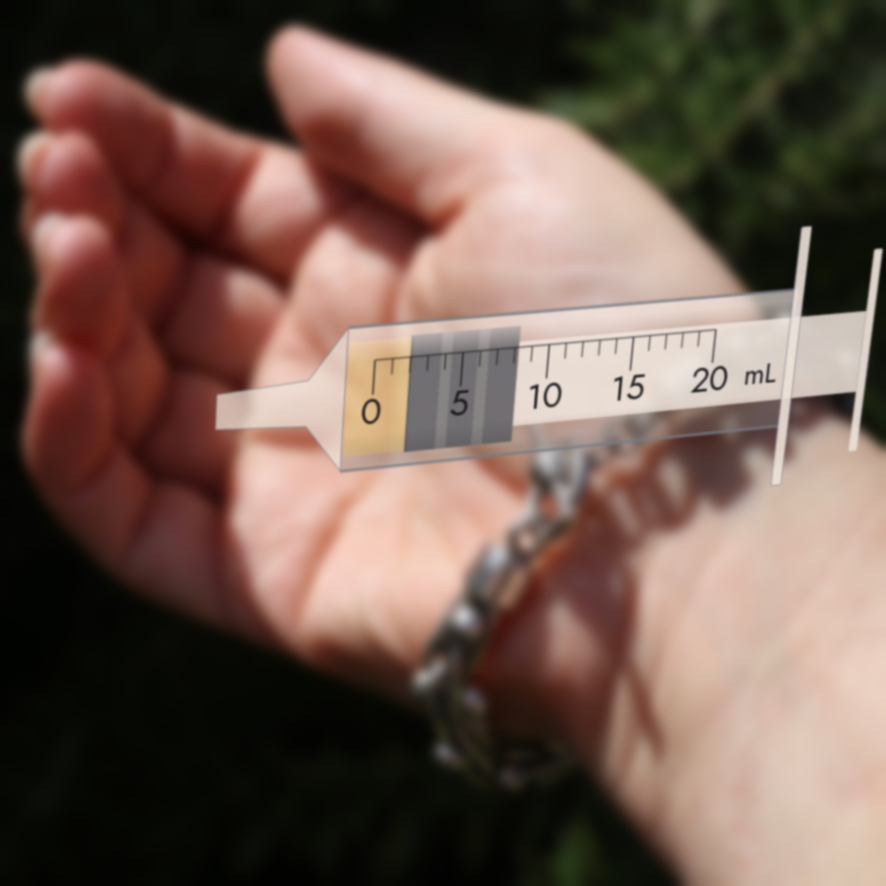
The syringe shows 2,mL
